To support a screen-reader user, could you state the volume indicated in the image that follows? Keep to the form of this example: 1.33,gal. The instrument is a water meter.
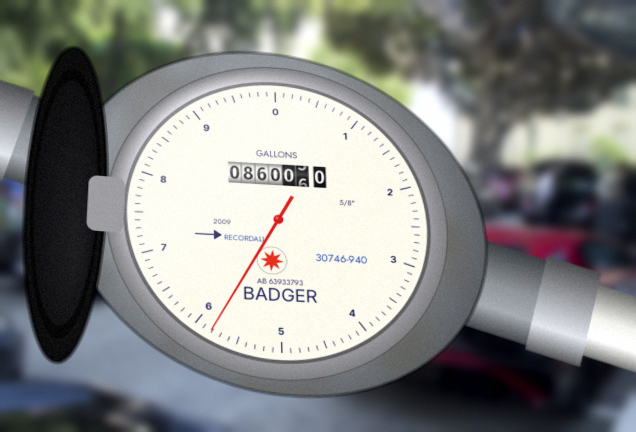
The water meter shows 860055.8,gal
